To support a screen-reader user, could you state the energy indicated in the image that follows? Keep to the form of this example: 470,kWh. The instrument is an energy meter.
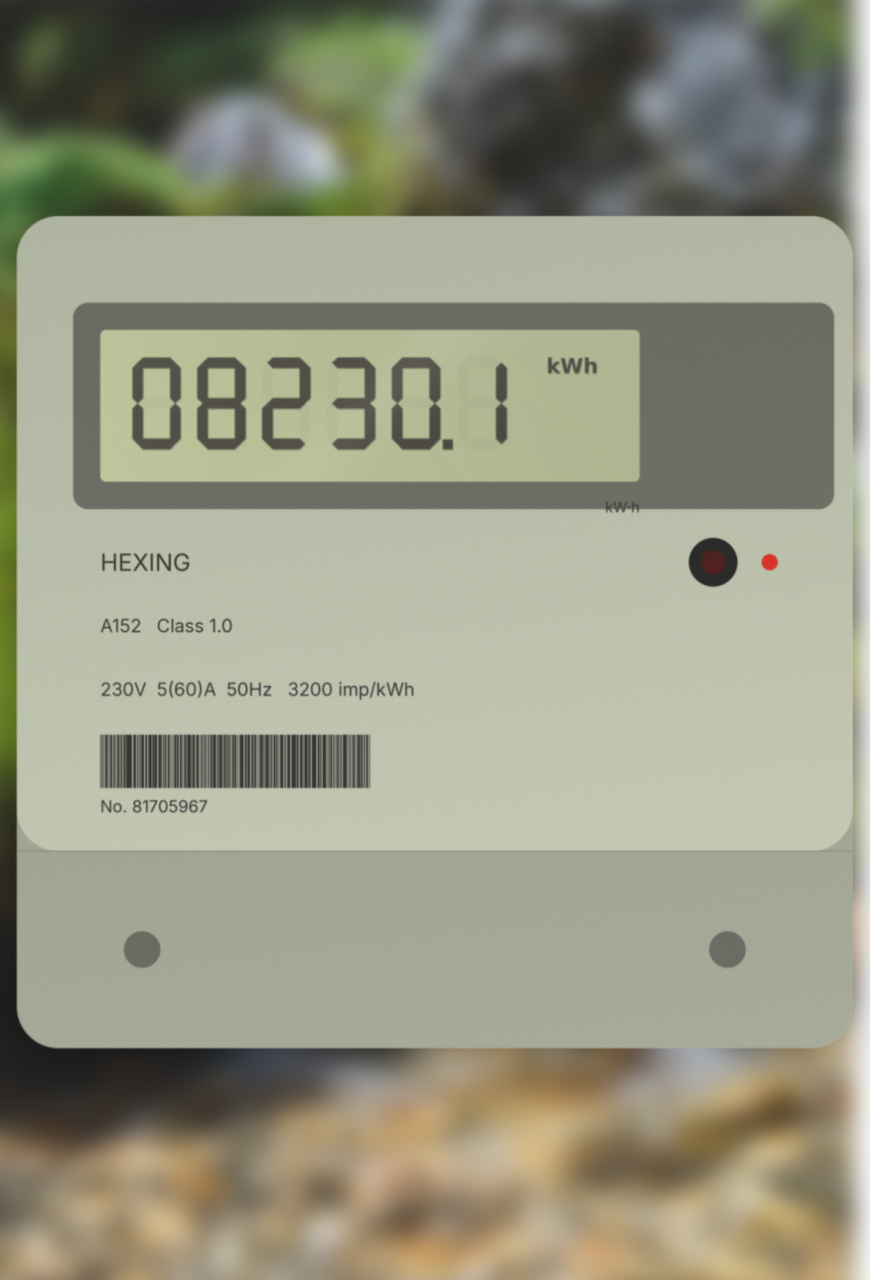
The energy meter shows 8230.1,kWh
